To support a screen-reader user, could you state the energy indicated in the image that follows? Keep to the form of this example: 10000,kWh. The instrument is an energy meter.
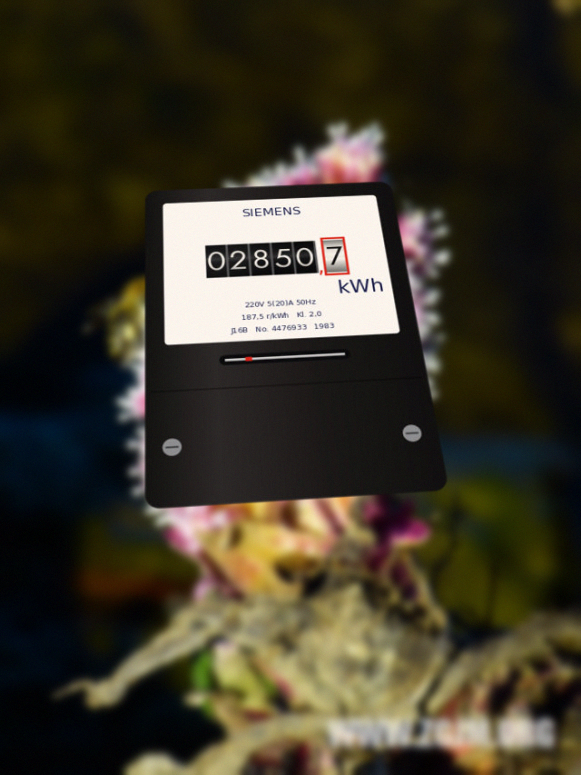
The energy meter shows 2850.7,kWh
